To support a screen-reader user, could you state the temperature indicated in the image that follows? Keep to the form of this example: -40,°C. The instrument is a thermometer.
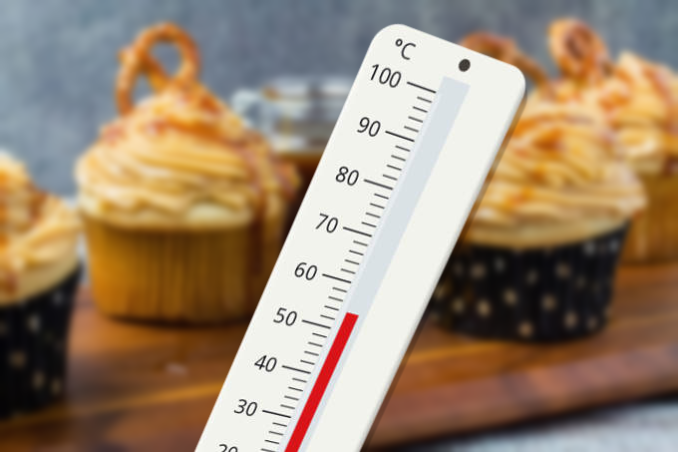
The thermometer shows 54,°C
